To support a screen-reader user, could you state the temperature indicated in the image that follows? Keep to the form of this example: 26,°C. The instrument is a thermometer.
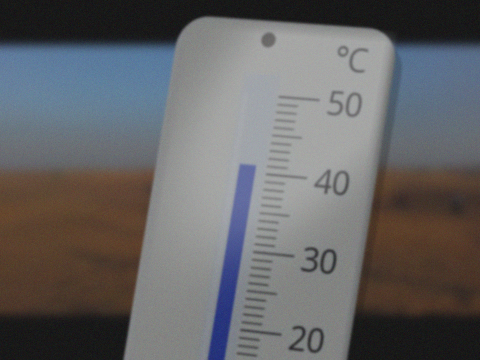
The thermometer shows 41,°C
